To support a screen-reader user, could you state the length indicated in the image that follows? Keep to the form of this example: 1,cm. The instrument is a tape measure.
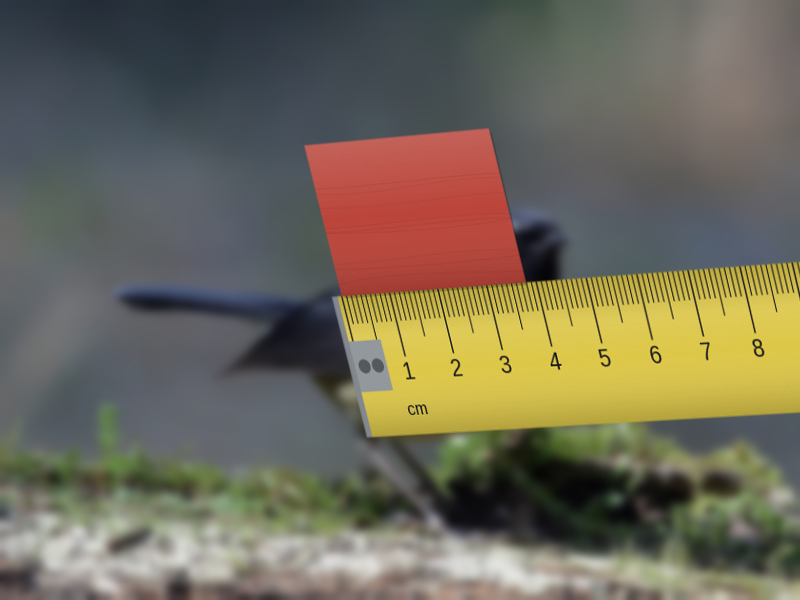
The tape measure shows 3.8,cm
